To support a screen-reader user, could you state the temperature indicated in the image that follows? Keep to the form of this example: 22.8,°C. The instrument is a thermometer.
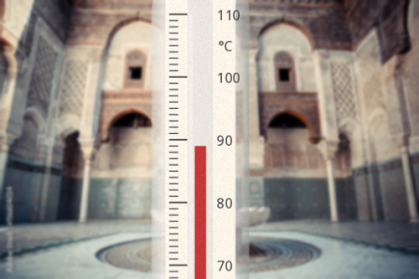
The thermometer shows 89,°C
